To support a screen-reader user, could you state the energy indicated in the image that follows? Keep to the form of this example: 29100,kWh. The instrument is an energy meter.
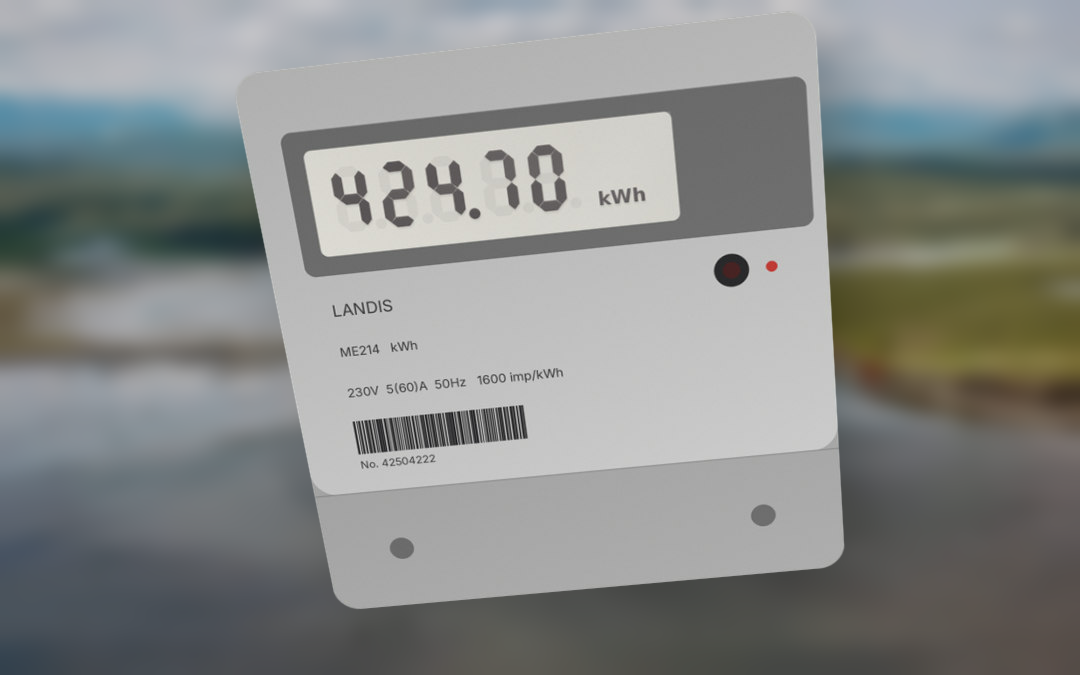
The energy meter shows 424.70,kWh
